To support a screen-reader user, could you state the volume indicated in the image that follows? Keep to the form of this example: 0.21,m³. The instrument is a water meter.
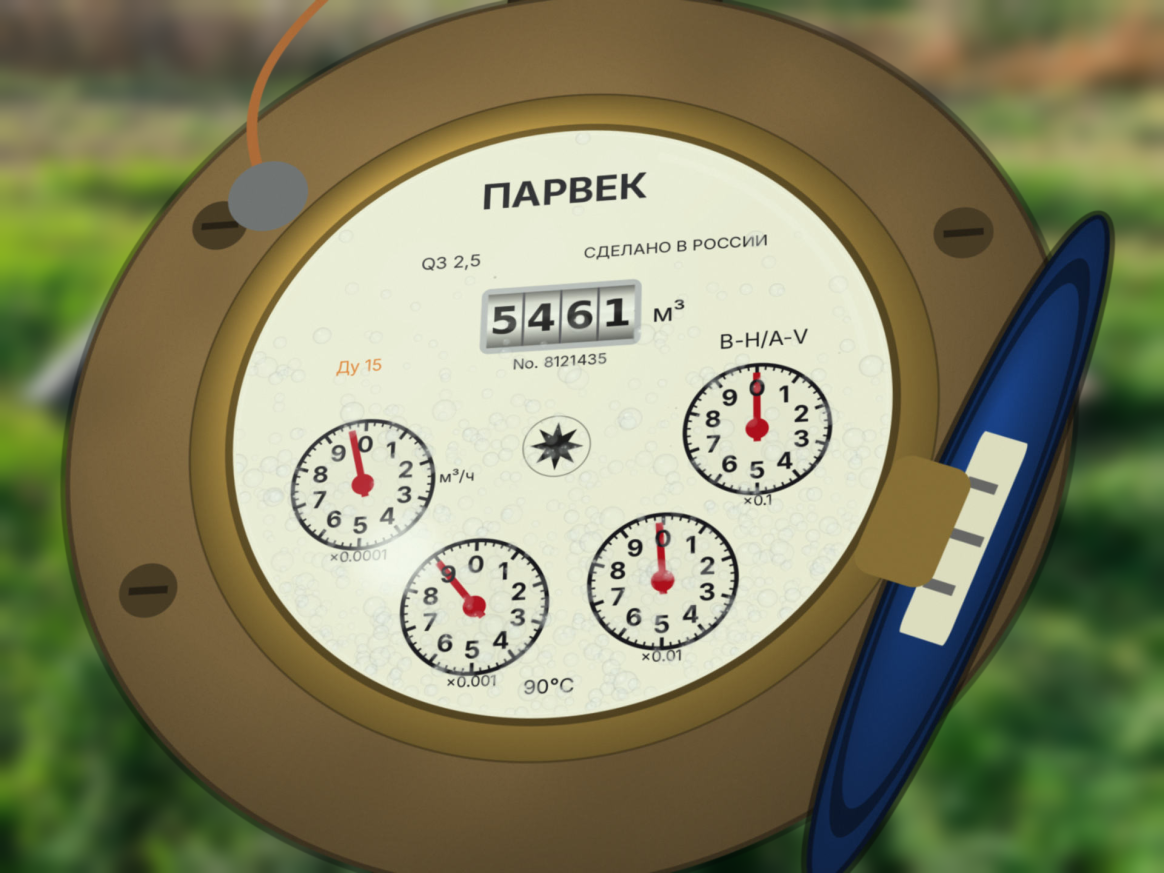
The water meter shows 5460.9989,m³
